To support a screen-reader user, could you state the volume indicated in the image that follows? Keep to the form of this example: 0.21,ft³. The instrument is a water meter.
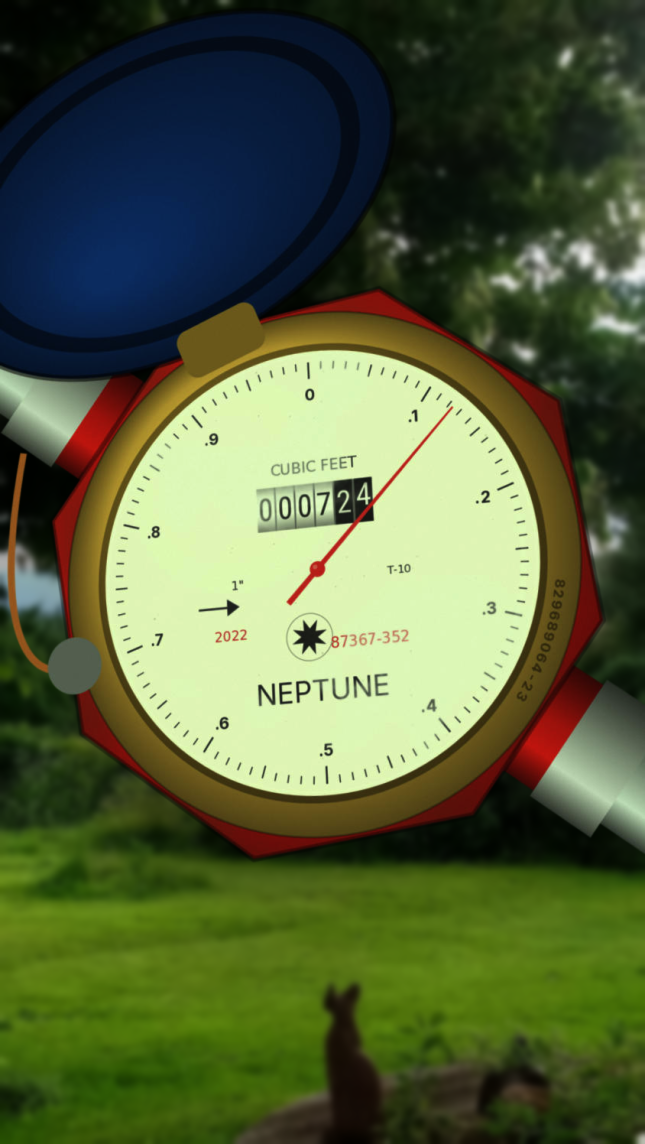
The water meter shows 724.12,ft³
